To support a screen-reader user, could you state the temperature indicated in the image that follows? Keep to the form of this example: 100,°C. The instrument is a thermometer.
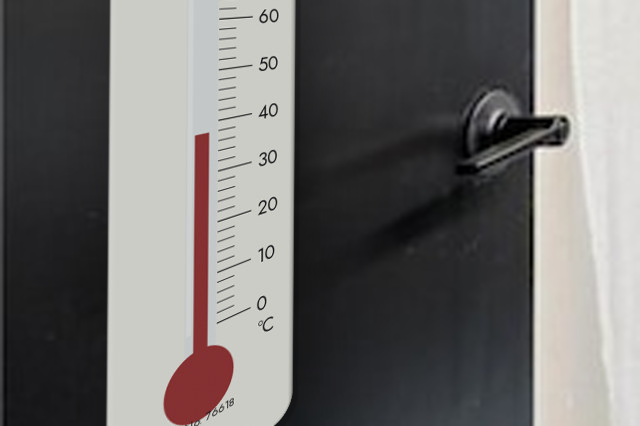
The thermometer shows 38,°C
